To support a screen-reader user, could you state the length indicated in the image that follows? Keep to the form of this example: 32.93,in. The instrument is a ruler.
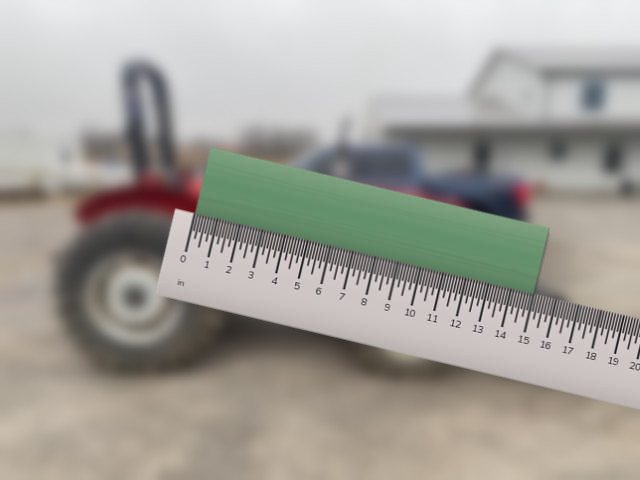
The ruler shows 15,in
